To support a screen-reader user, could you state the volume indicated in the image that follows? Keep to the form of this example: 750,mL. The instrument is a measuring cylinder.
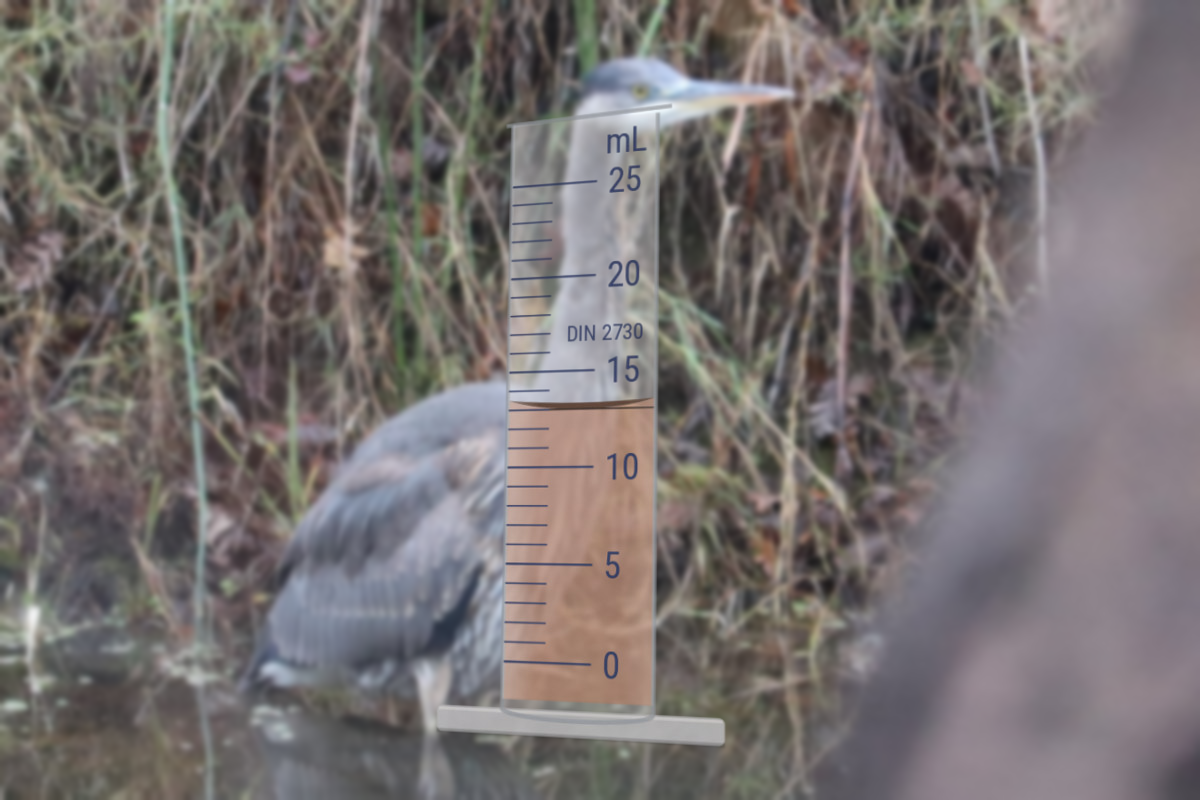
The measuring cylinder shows 13,mL
